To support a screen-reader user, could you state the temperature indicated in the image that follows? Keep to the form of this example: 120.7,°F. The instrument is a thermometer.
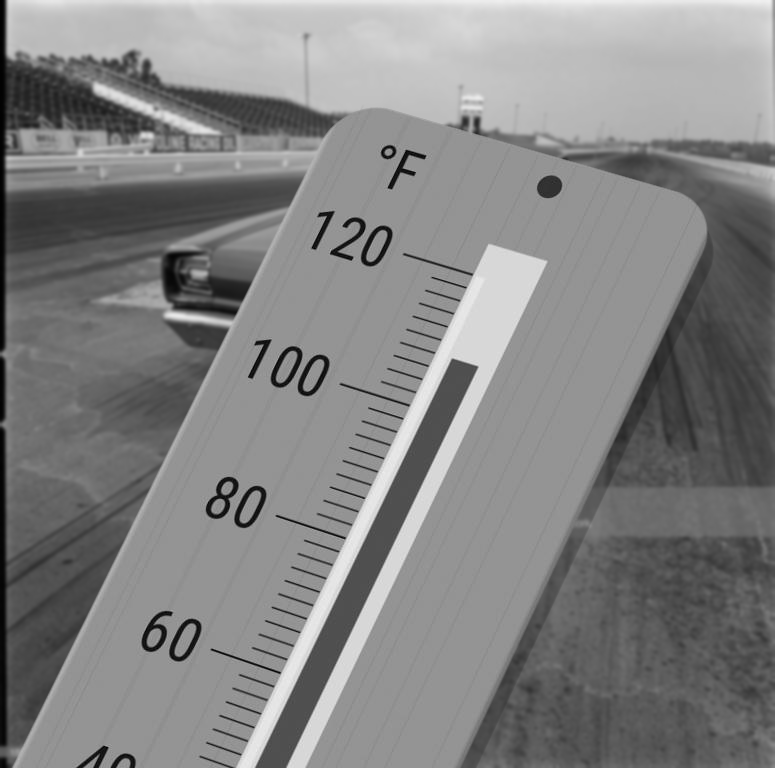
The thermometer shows 108,°F
